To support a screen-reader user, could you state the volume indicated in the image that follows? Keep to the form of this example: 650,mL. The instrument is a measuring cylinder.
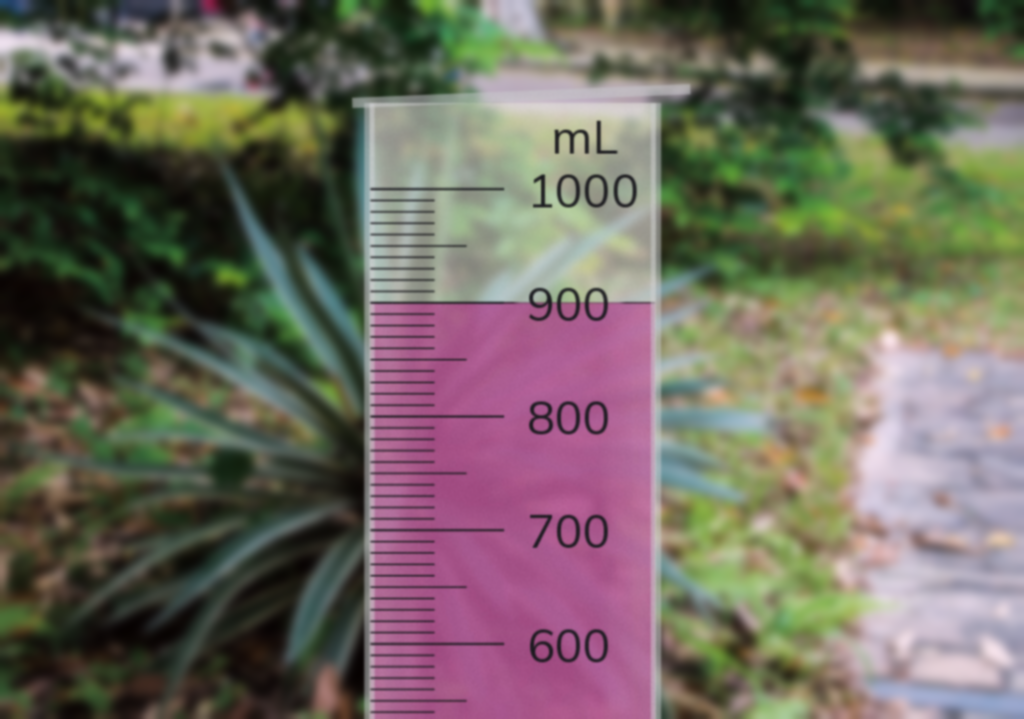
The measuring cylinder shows 900,mL
